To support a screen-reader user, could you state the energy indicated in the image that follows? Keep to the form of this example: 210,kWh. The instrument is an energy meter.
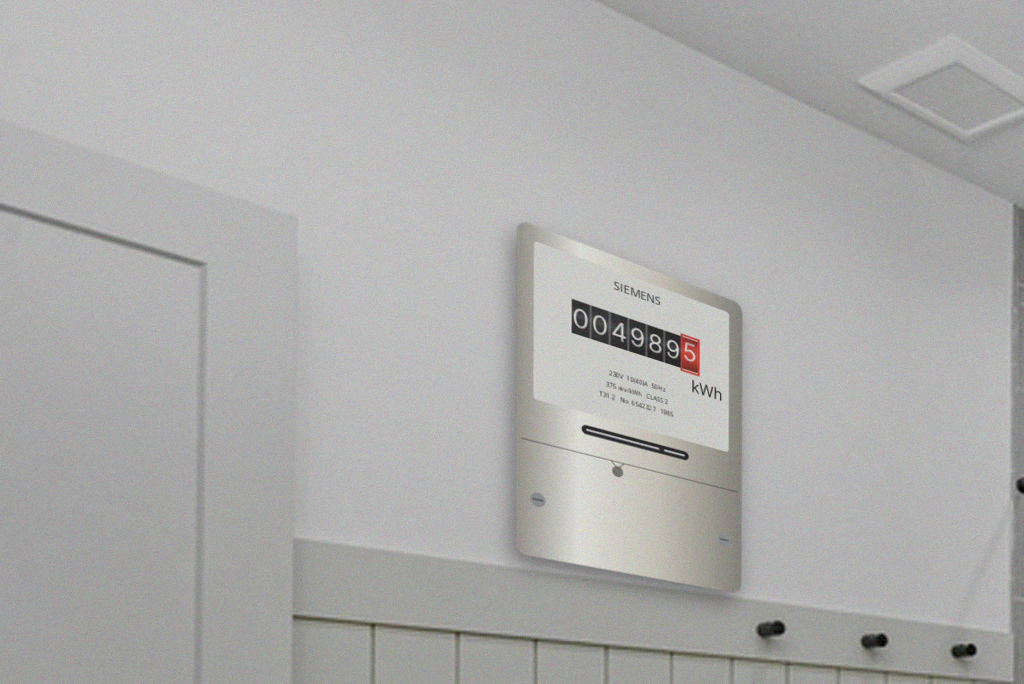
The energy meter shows 4989.5,kWh
